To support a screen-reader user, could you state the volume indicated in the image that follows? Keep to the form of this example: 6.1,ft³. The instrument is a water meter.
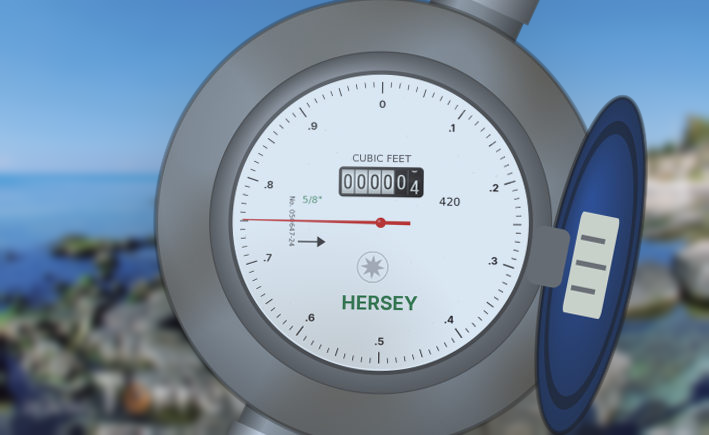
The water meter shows 3.75,ft³
